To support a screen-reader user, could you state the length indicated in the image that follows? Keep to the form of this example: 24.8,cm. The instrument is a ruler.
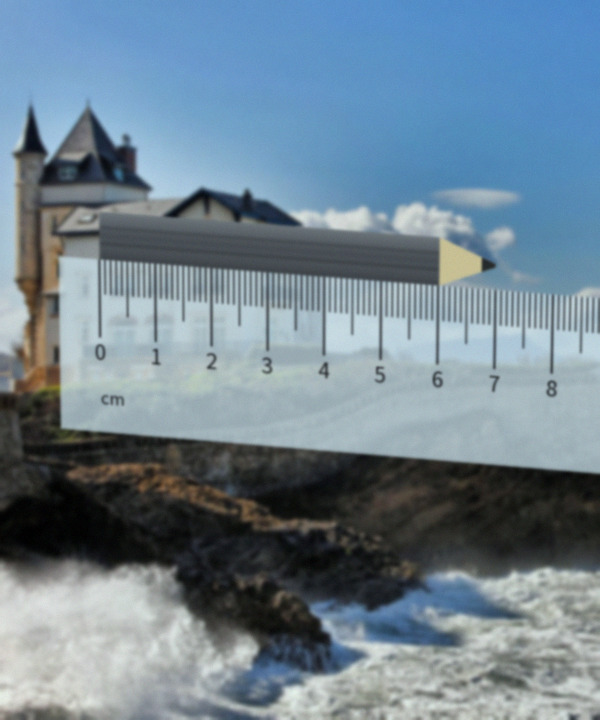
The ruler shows 7,cm
